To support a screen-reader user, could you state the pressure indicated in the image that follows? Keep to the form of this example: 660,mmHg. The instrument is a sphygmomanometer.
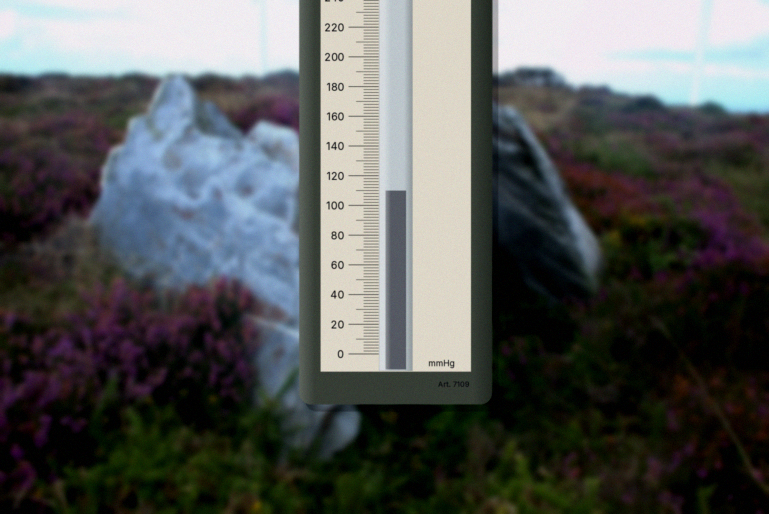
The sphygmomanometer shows 110,mmHg
